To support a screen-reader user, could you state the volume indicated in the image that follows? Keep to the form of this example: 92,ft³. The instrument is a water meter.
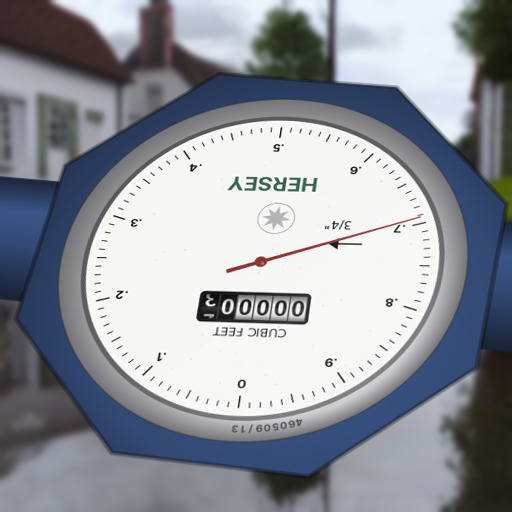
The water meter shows 2.69,ft³
